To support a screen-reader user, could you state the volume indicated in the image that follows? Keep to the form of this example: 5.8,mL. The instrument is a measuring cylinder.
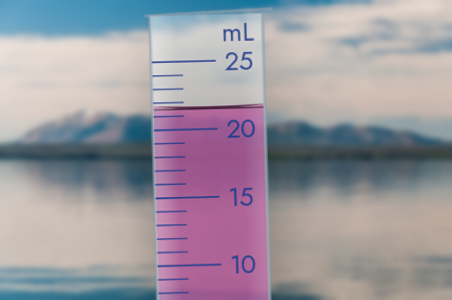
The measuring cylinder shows 21.5,mL
